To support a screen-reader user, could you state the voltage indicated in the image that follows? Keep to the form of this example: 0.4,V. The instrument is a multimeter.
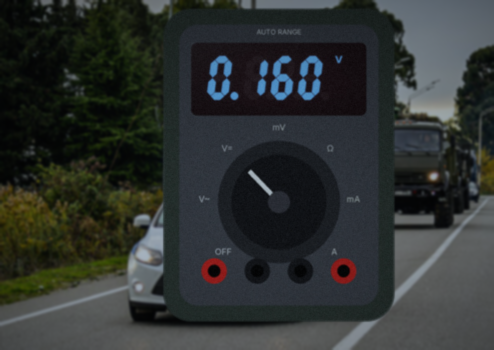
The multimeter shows 0.160,V
